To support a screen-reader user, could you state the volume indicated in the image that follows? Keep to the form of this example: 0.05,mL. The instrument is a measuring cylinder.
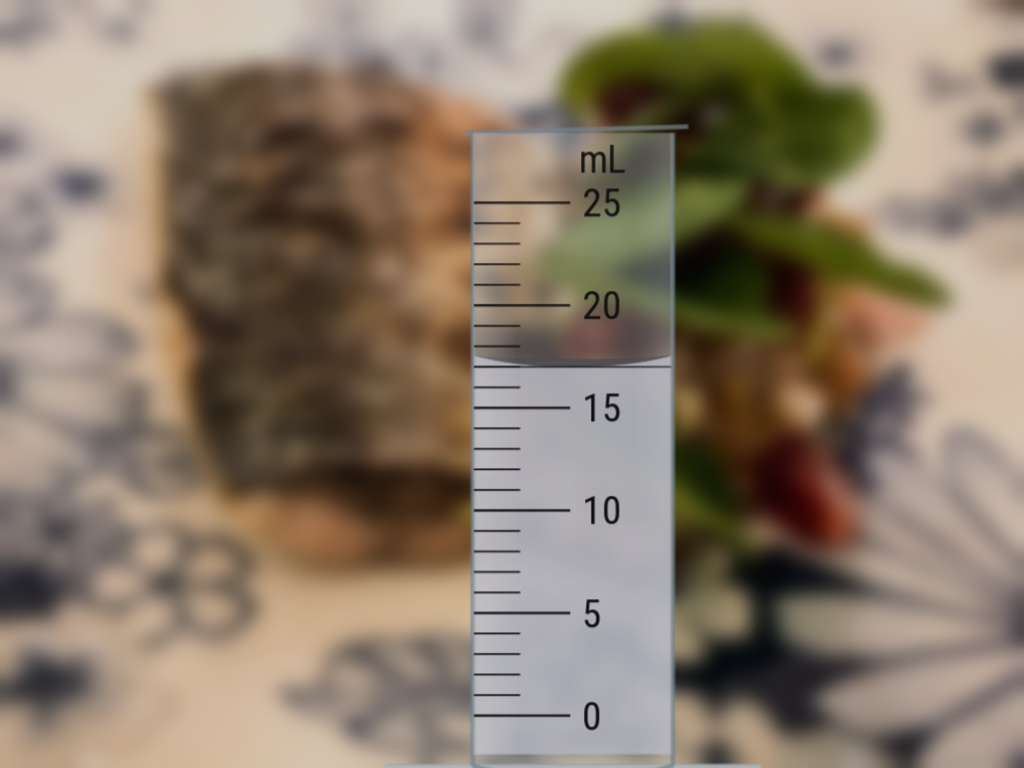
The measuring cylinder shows 17,mL
